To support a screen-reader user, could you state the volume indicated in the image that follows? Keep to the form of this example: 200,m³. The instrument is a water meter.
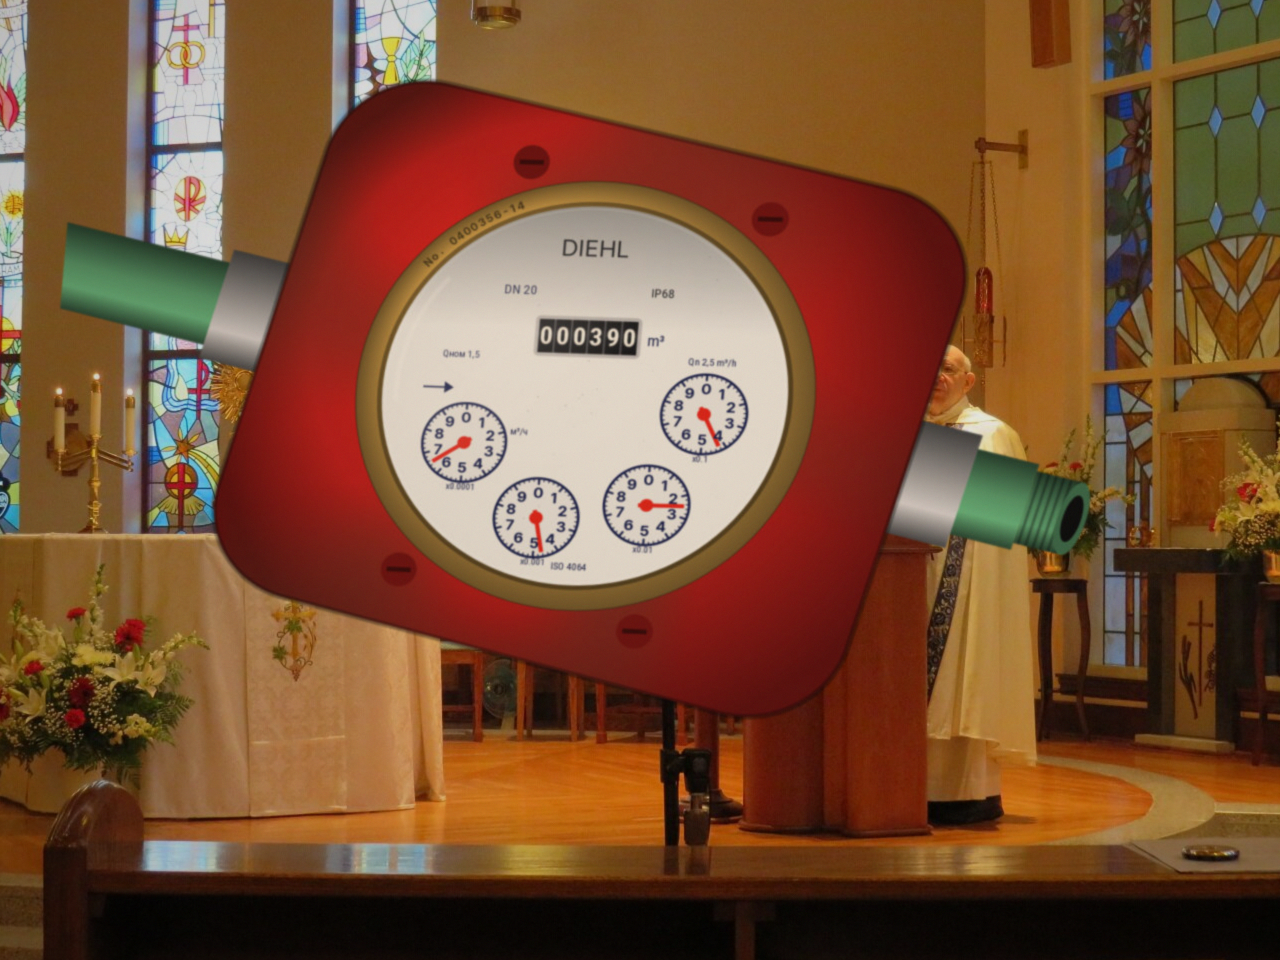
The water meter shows 390.4246,m³
